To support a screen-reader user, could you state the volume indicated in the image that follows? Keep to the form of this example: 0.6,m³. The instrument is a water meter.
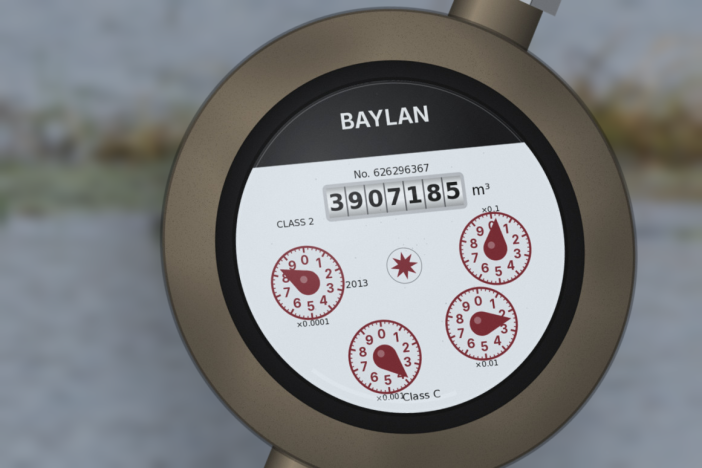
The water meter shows 3907185.0238,m³
